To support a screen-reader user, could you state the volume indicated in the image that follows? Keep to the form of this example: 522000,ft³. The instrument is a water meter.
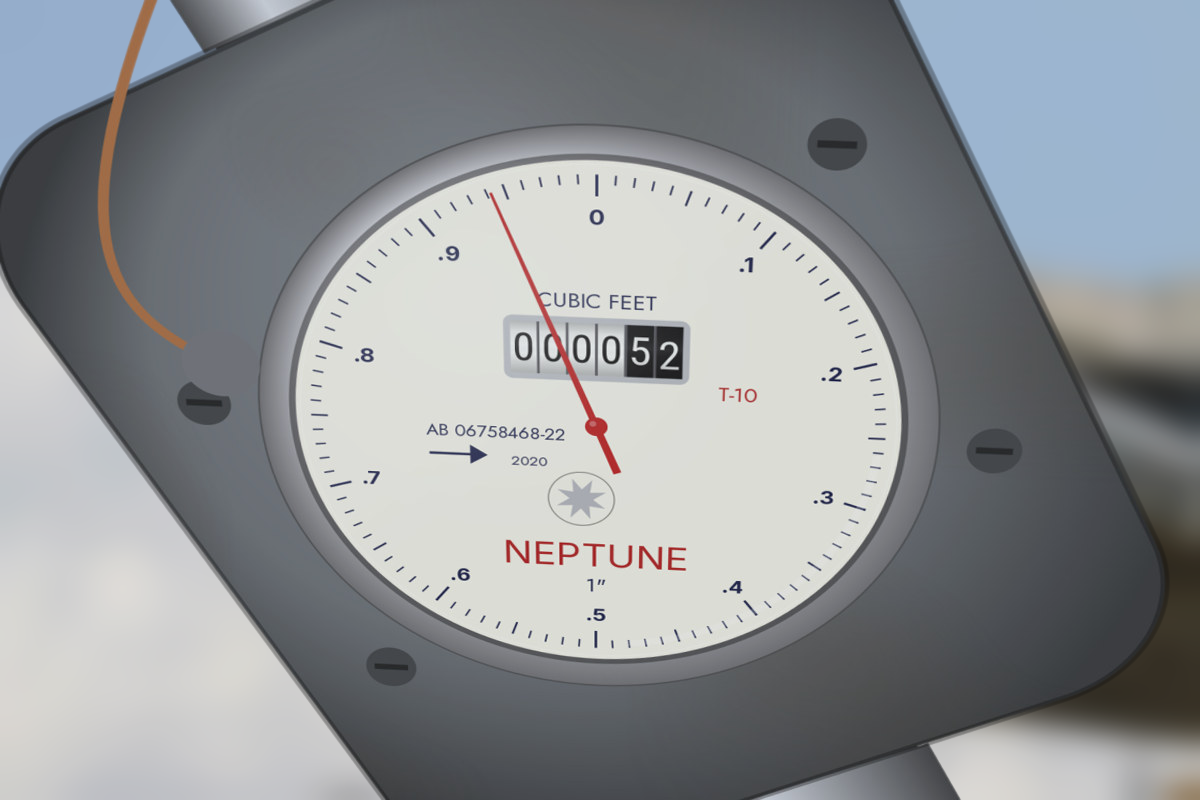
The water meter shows 51.94,ft³
